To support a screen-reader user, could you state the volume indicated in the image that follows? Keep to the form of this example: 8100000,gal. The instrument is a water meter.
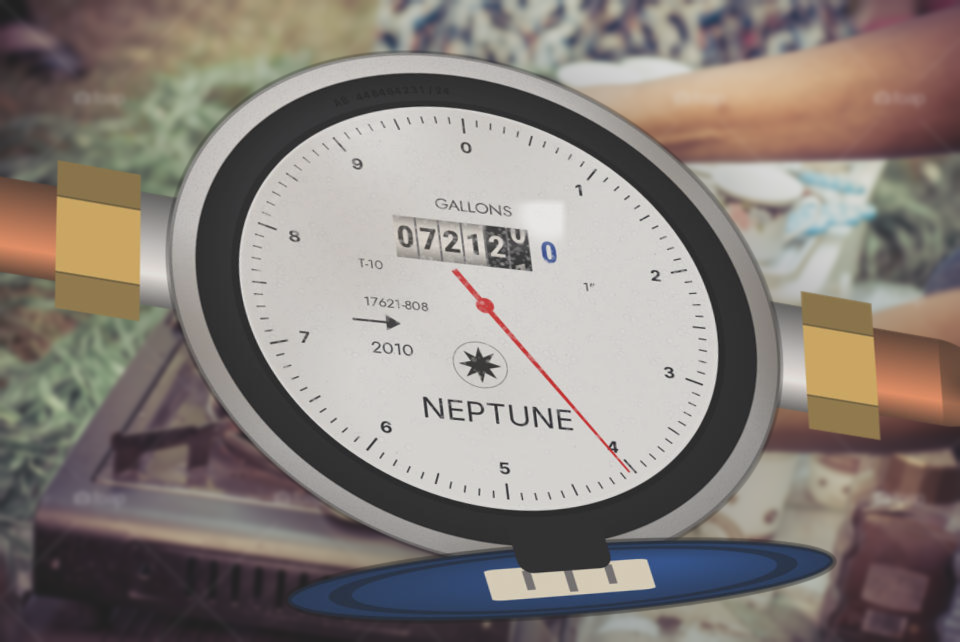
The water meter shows 721204.0,gal
